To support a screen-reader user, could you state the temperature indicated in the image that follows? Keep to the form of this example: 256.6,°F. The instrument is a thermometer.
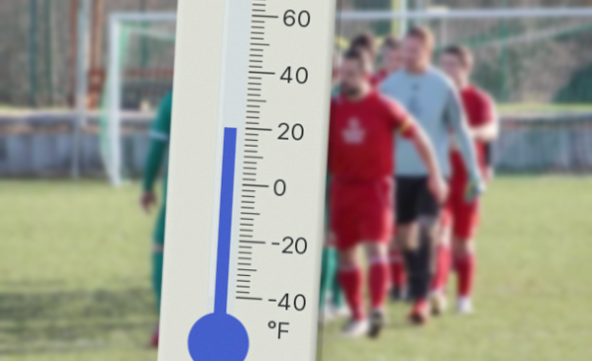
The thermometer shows 20,°F
